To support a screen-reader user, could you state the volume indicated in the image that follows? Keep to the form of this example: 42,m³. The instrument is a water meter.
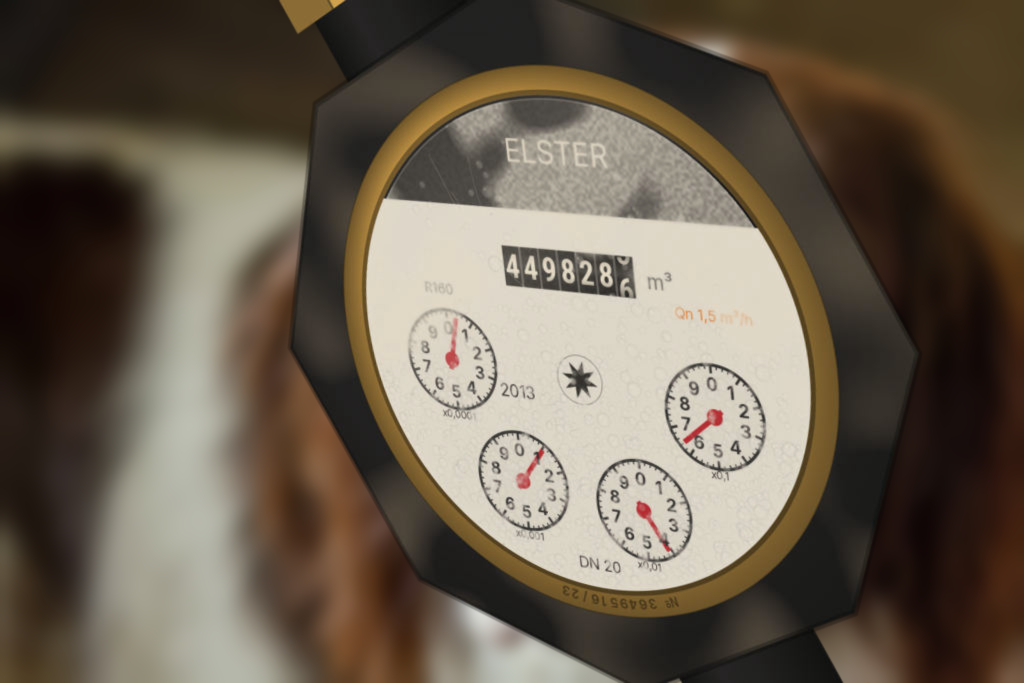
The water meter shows 4498285.6410,m³
